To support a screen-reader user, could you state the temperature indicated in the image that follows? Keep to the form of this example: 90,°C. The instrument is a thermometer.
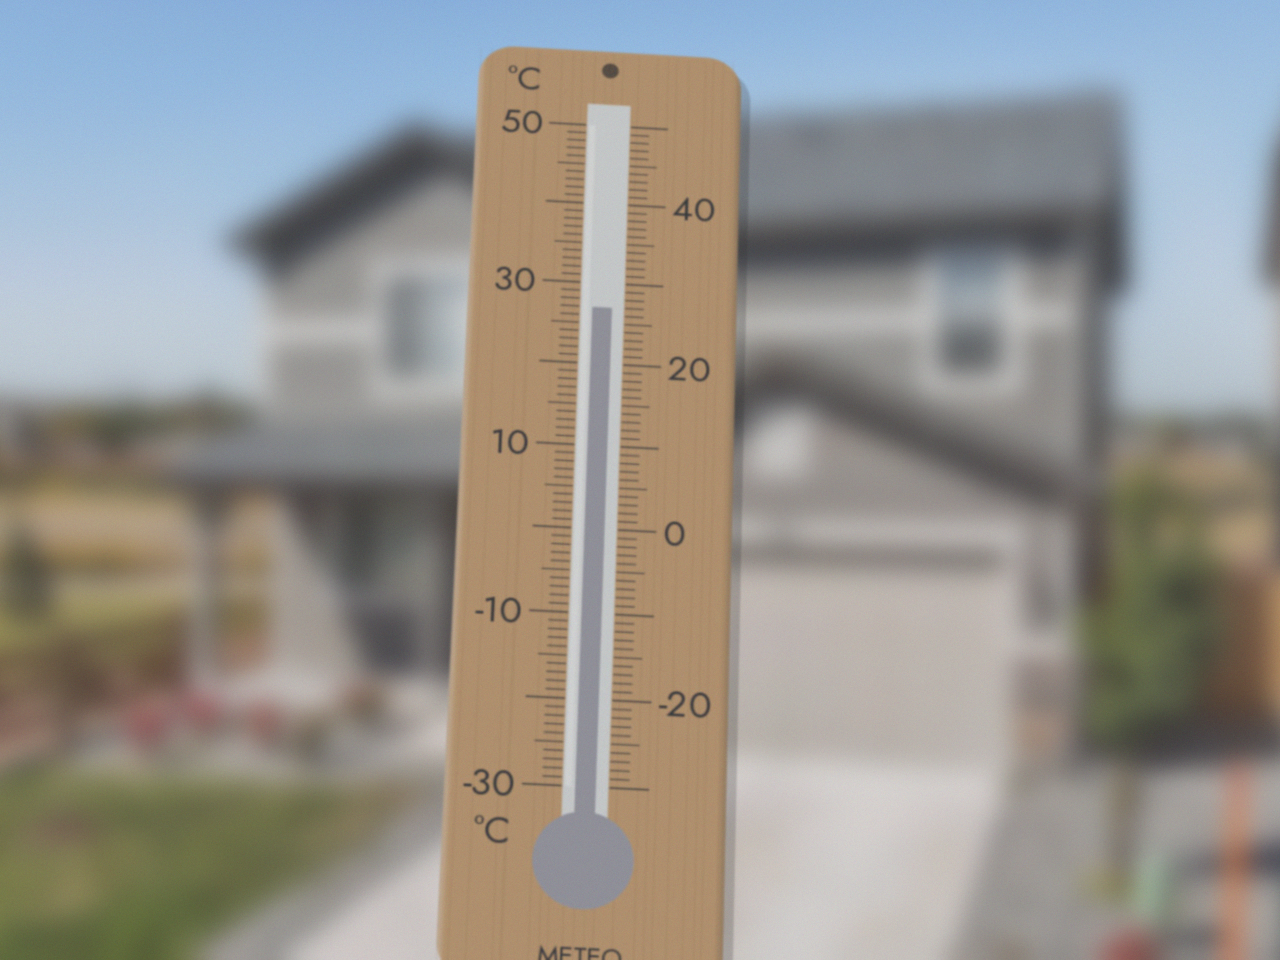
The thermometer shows 27,°C
